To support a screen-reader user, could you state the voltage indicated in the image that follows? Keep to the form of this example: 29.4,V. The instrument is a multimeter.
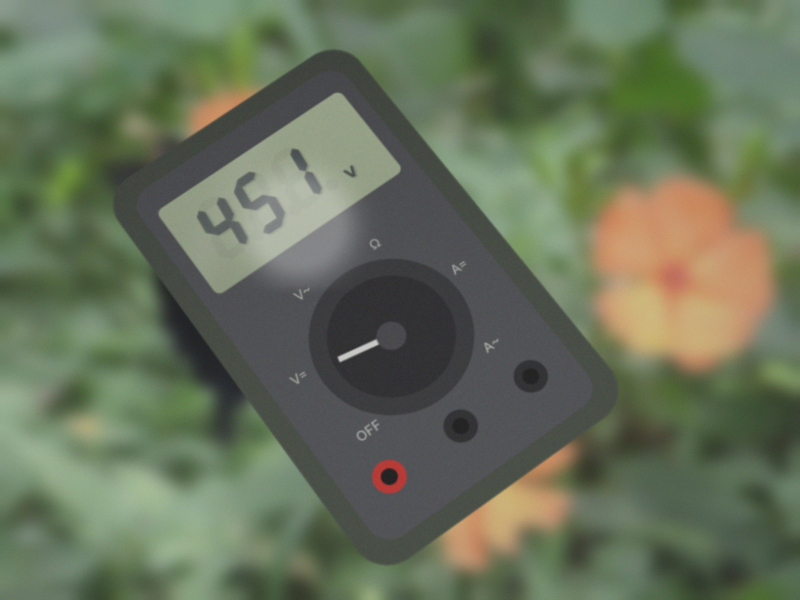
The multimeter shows 451,V
